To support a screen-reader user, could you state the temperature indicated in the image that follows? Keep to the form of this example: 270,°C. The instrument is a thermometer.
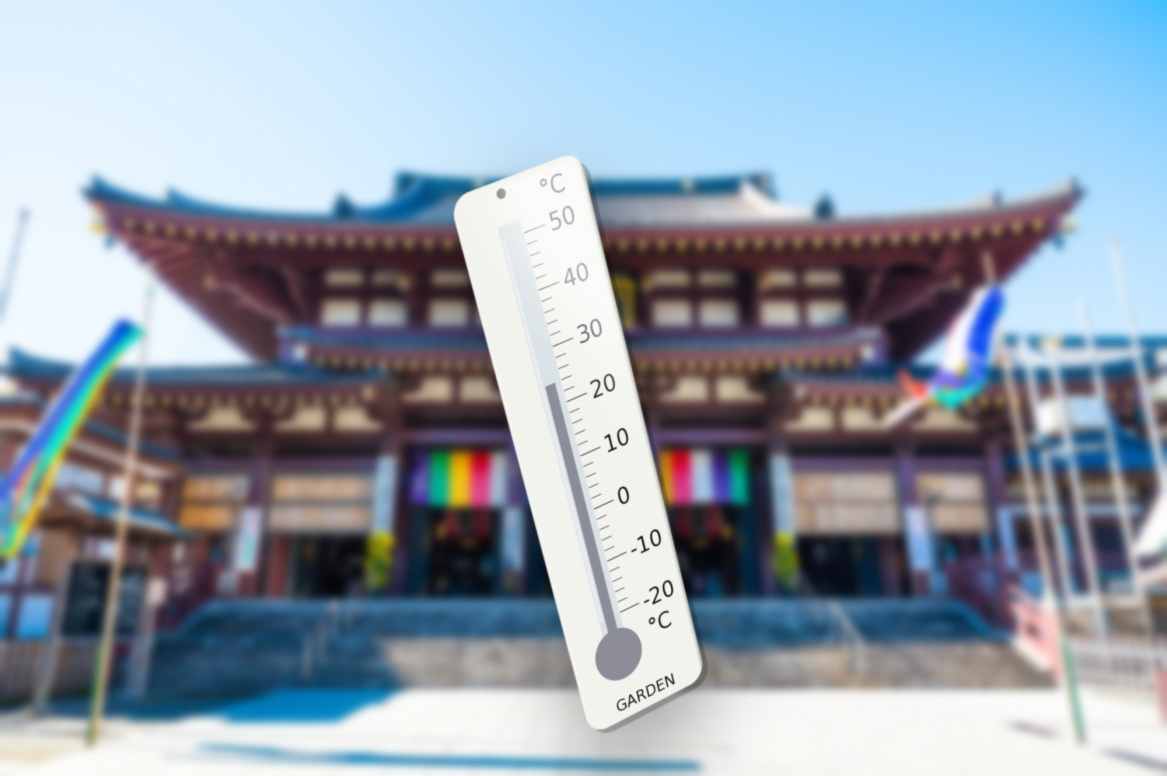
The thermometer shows 24,°C
